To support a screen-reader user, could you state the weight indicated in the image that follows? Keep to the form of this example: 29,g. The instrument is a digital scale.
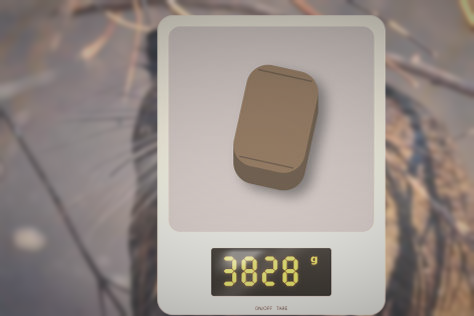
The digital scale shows 3828,g
